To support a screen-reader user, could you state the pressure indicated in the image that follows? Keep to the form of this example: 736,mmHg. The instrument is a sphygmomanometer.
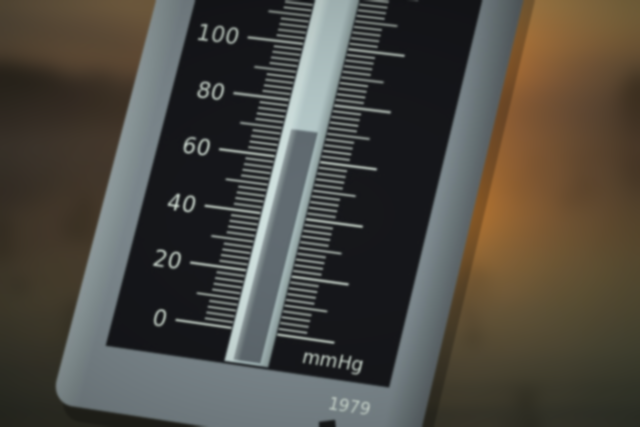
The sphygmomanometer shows 70,mmHg
